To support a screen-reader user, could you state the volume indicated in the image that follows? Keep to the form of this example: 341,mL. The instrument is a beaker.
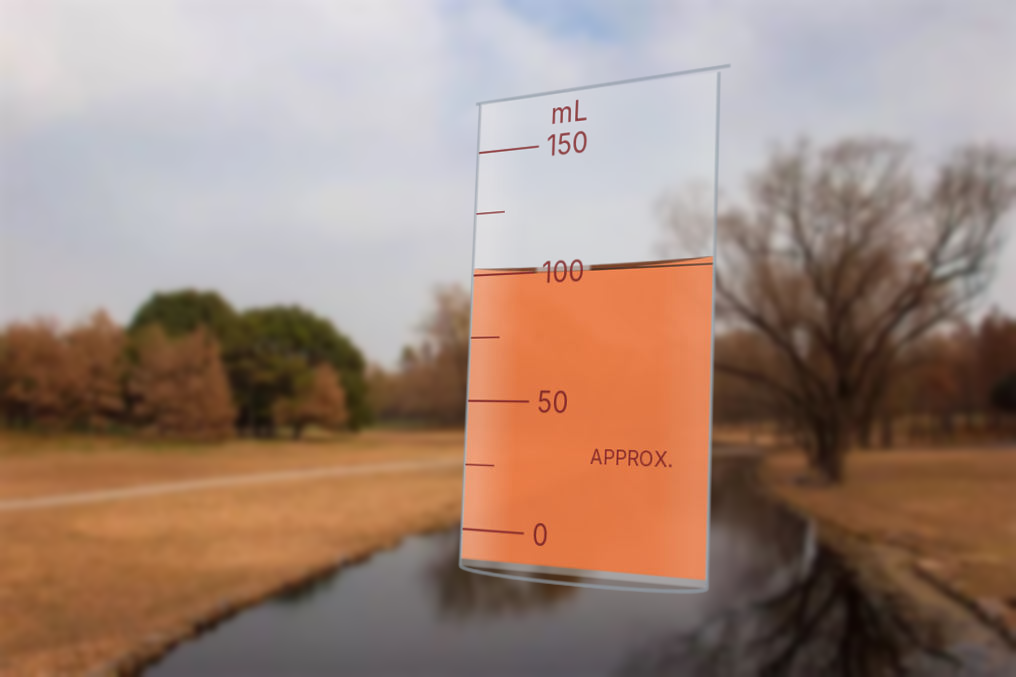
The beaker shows 100,mL
